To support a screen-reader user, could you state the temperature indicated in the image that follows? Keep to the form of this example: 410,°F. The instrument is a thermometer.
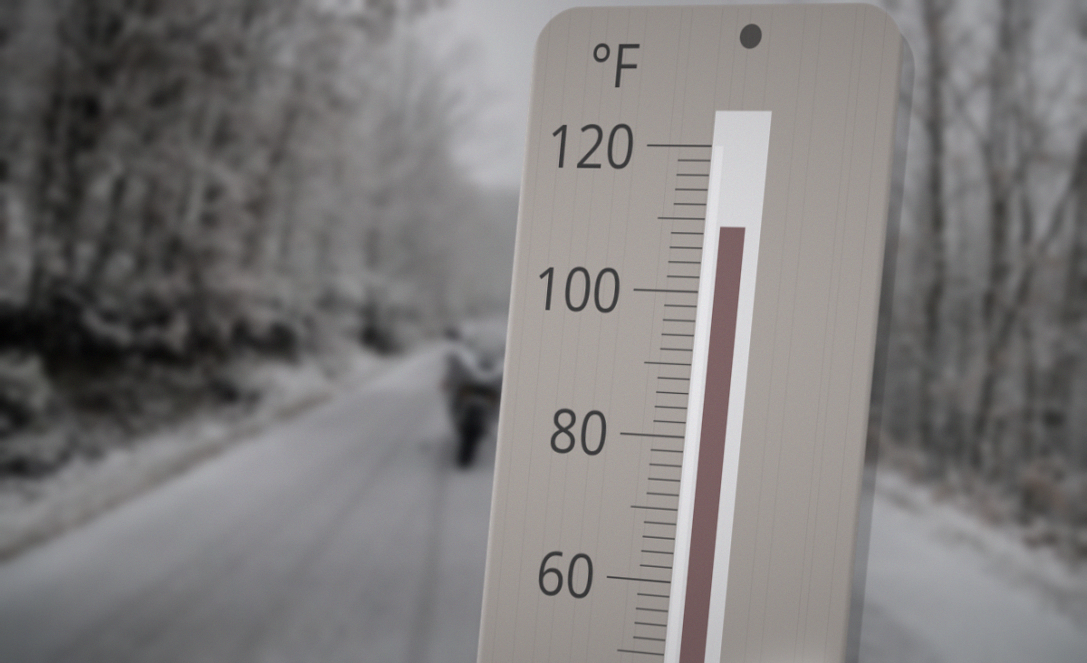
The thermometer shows 109,°F
